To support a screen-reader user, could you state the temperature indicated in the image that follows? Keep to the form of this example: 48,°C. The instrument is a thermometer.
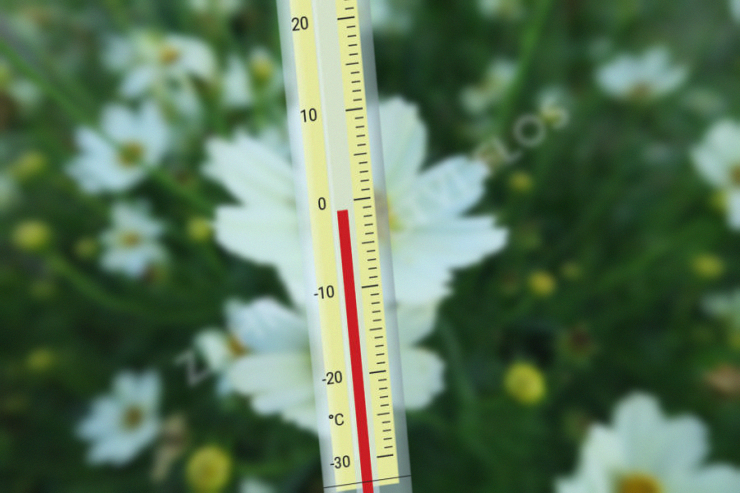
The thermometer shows -1,°C
